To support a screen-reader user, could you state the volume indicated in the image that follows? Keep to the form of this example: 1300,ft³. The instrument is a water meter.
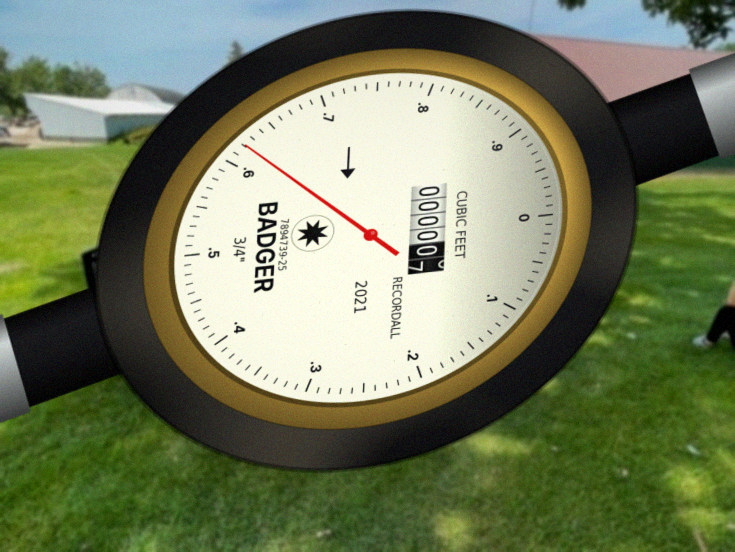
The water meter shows 6.62,ft³
